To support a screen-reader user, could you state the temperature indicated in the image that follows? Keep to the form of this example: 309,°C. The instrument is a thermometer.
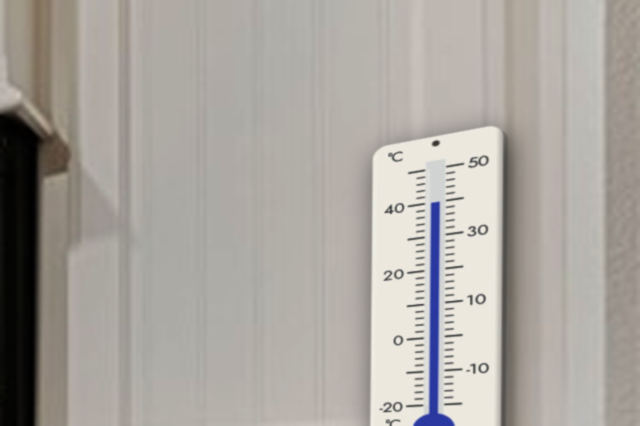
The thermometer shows 40,°C
